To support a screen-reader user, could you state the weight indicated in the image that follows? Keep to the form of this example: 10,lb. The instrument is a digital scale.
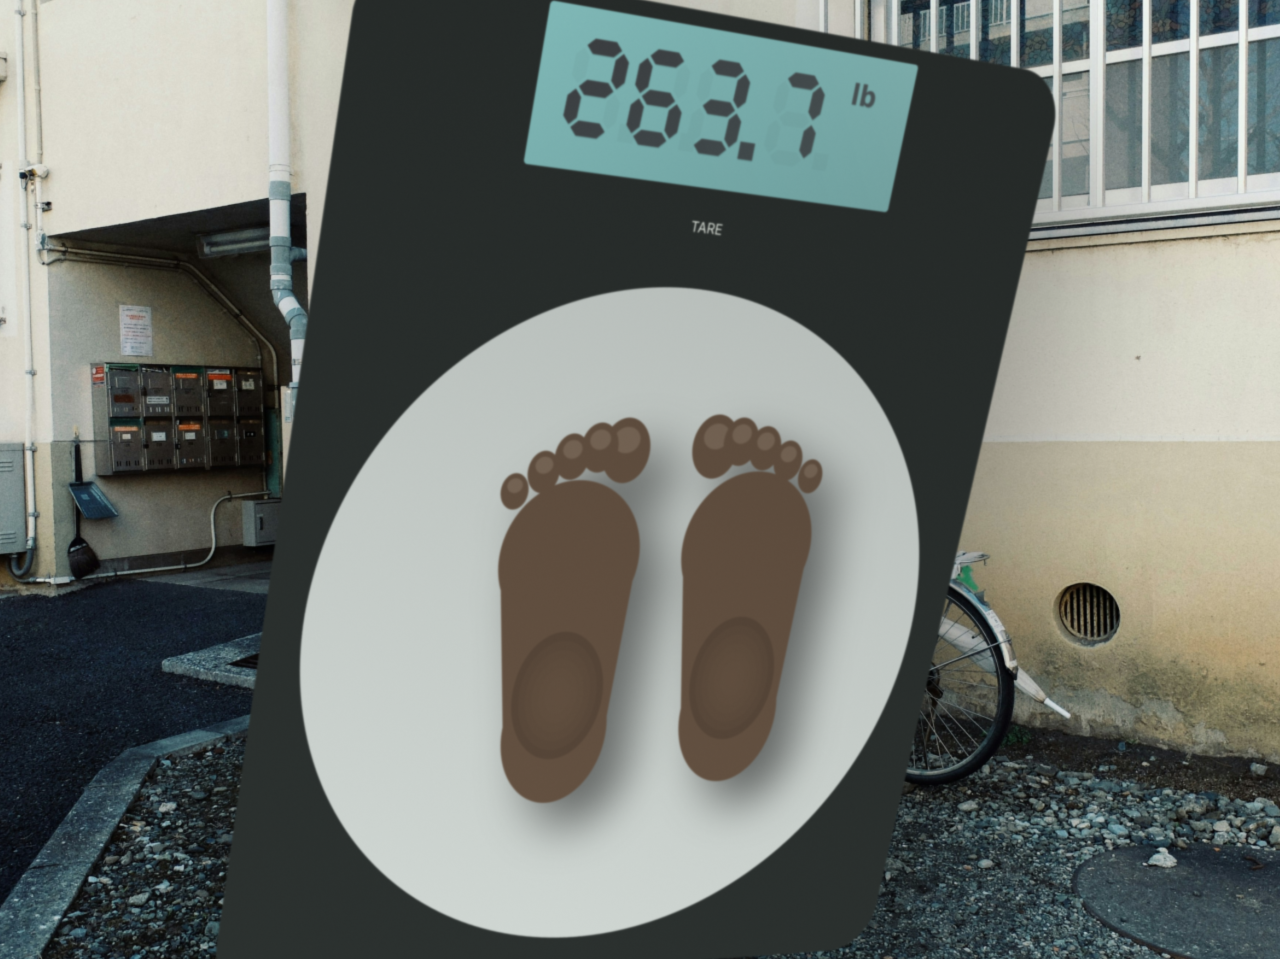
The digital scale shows 263.7,lb
